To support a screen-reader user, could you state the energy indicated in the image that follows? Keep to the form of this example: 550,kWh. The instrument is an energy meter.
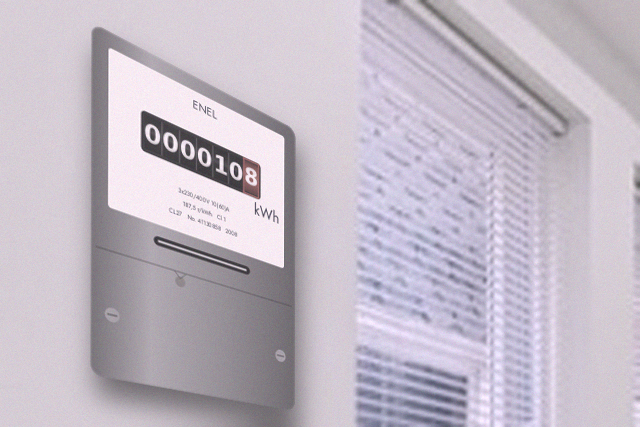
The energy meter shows 10.8,kWh
